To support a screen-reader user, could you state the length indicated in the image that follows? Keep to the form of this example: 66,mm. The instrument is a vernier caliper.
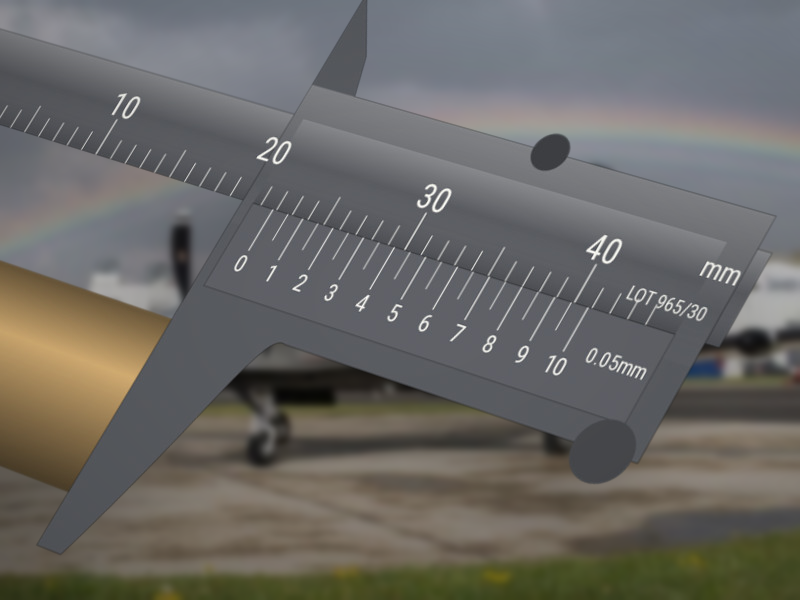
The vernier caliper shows 21.8,mm
